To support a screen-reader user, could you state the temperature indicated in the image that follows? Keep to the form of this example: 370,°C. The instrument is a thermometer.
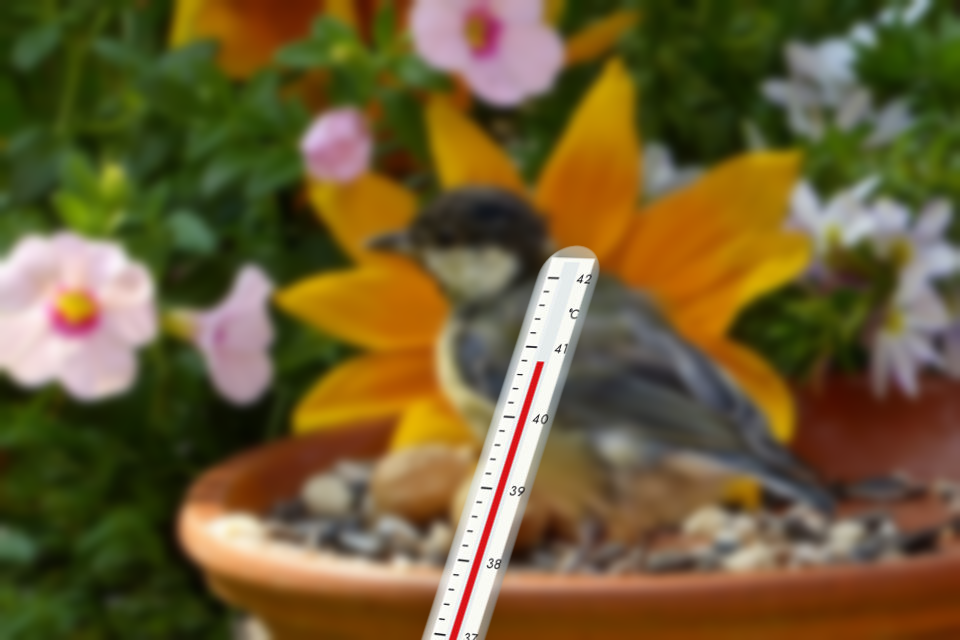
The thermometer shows 40.8,°C
